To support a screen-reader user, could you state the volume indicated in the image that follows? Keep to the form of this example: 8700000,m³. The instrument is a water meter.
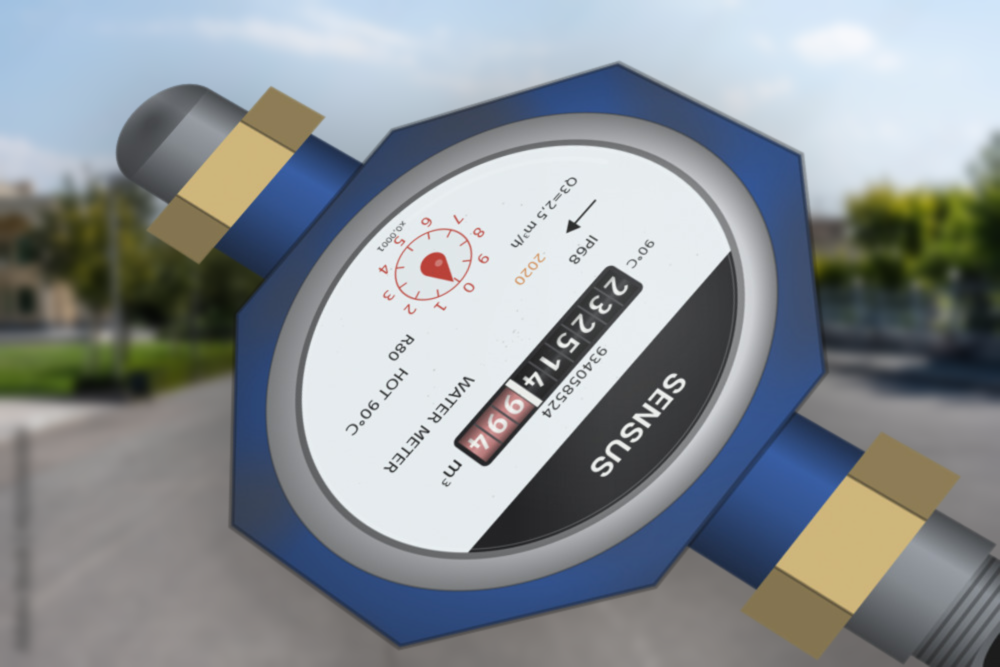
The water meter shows 232514.9940,m³
